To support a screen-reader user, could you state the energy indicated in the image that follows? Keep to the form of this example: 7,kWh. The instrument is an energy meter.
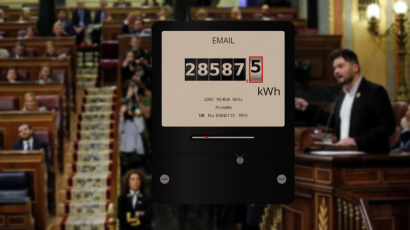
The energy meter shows 28587.5,kWh
